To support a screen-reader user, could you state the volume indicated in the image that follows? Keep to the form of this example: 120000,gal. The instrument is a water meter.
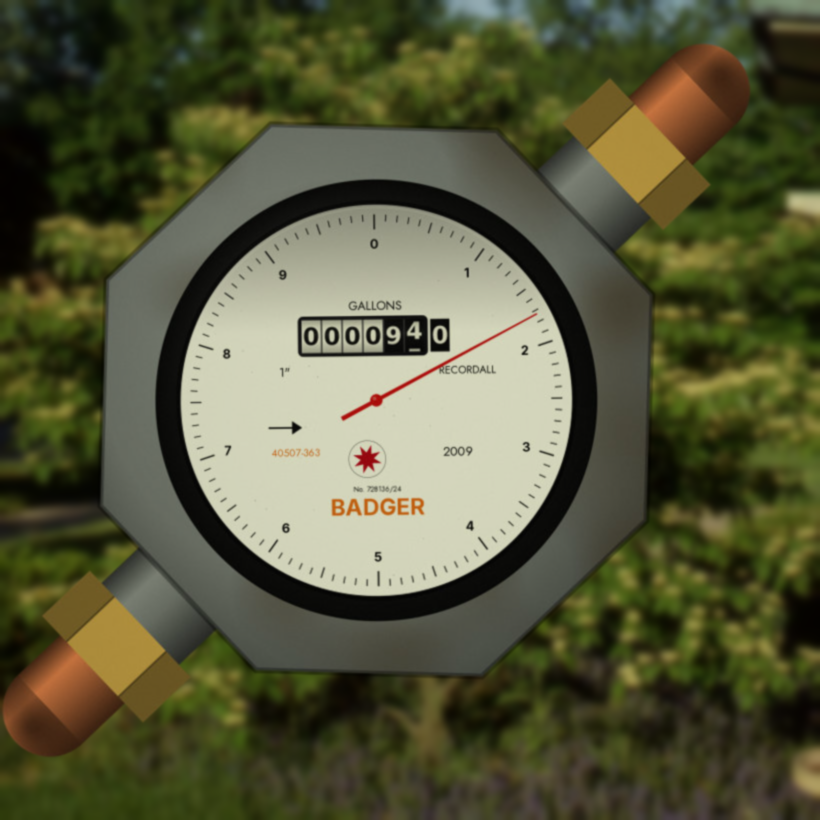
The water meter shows 941.7,gal
